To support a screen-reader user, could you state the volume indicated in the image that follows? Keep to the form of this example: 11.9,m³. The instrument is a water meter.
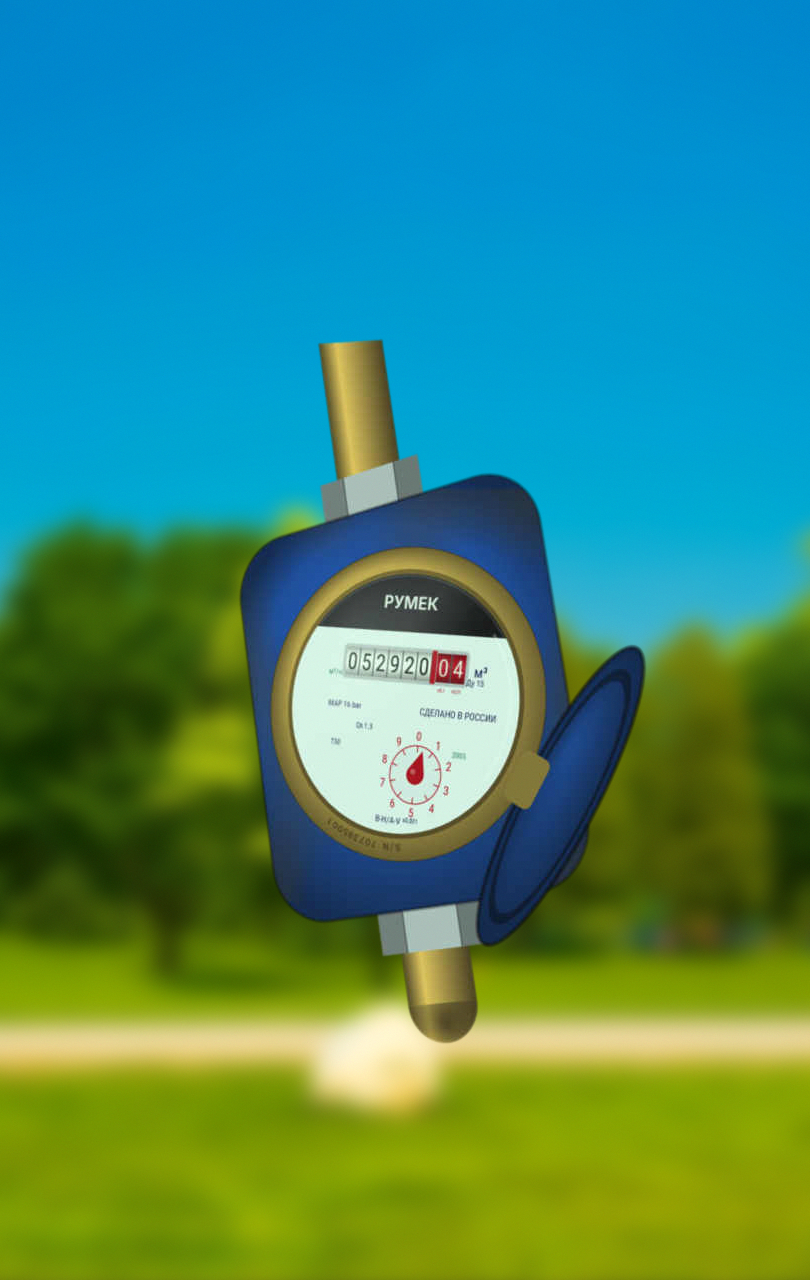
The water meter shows 52920.040,m³
